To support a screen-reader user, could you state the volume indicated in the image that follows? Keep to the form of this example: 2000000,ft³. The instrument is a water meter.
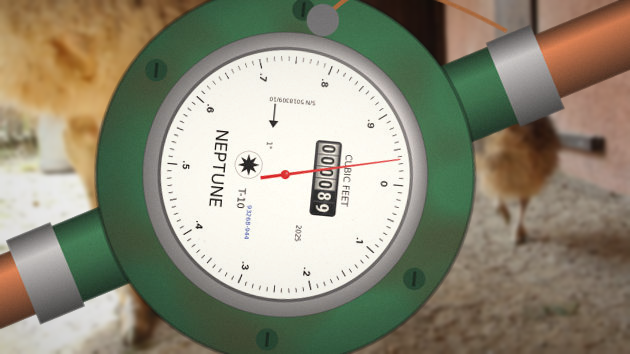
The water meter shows 88.96,ft³
